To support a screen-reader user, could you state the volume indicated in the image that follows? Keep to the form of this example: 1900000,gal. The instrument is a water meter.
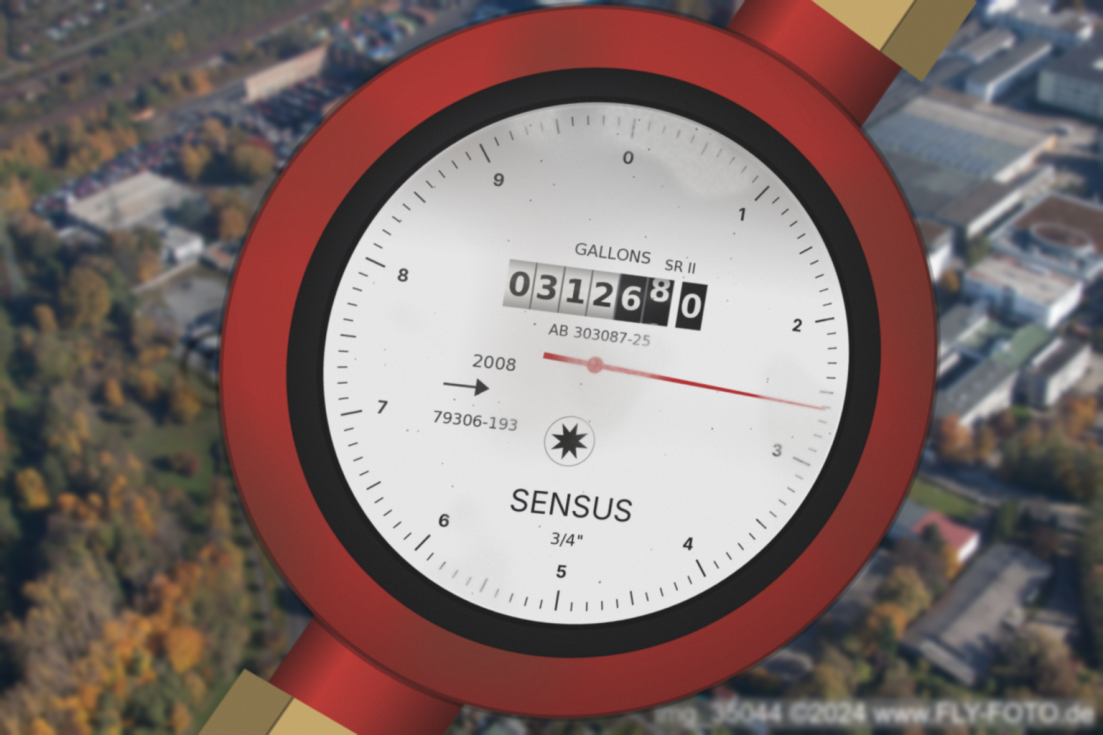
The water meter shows 312682.6,gal
